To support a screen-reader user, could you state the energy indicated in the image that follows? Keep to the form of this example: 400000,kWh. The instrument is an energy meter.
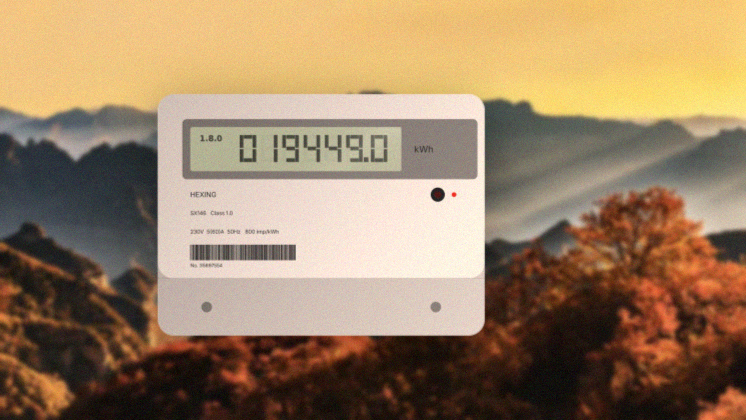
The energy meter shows 19449.0,kWh
